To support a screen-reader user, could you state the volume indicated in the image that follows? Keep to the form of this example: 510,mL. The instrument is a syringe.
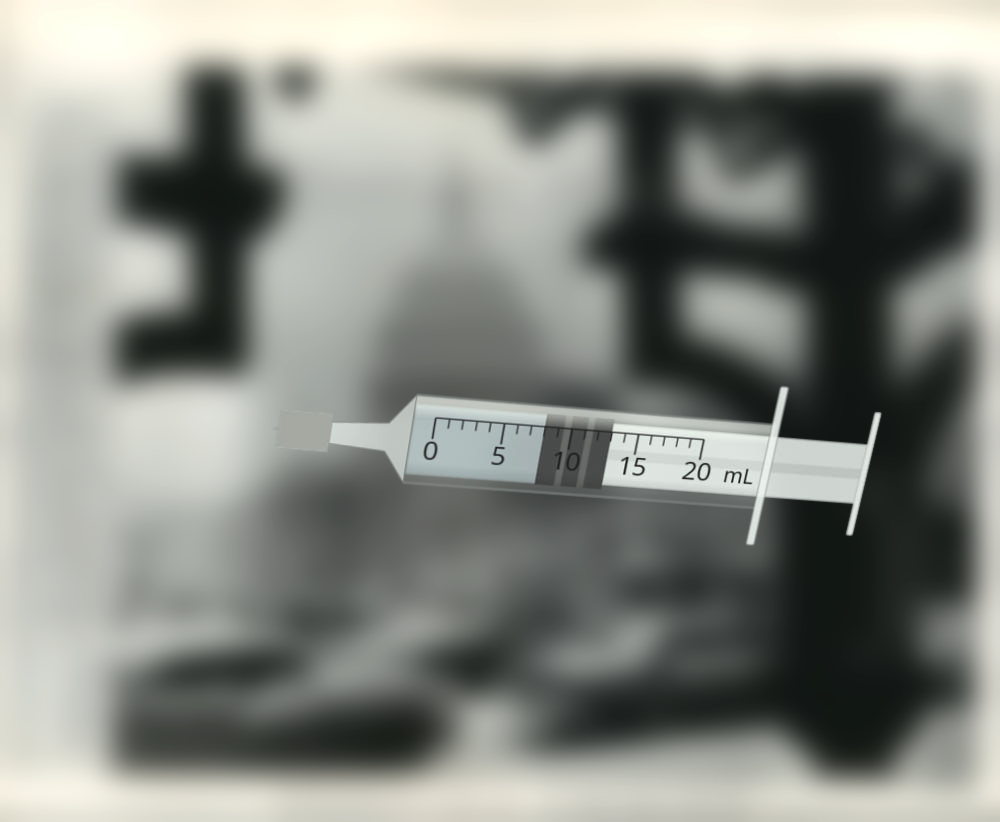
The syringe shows 8,mL
